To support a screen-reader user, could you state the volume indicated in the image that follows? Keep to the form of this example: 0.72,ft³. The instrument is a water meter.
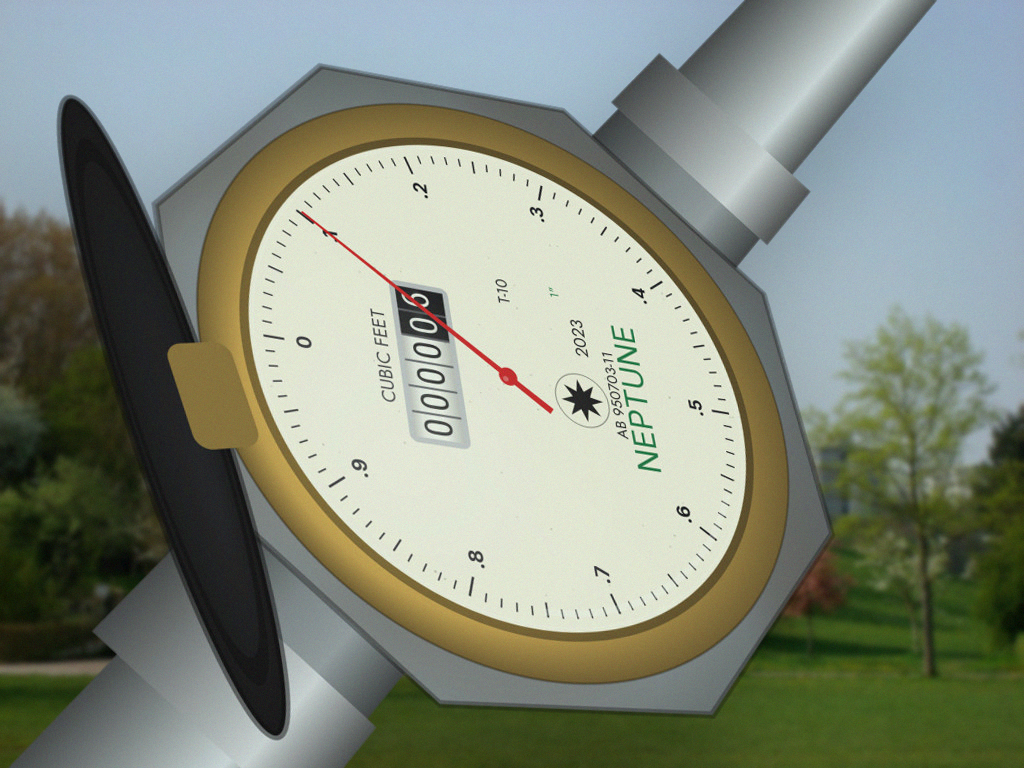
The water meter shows 6.10,ft³
